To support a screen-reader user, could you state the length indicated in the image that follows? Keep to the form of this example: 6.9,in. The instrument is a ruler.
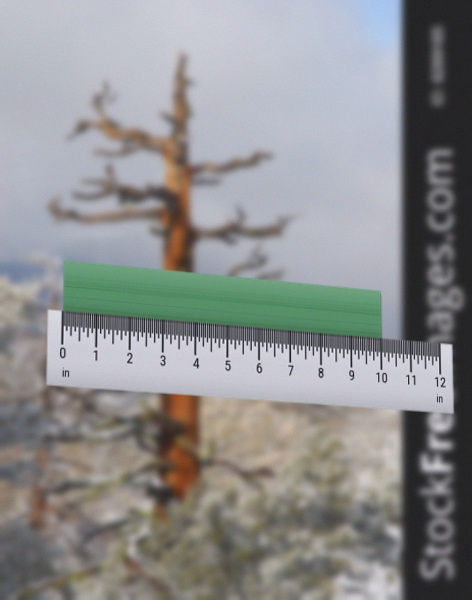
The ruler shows 10,in
